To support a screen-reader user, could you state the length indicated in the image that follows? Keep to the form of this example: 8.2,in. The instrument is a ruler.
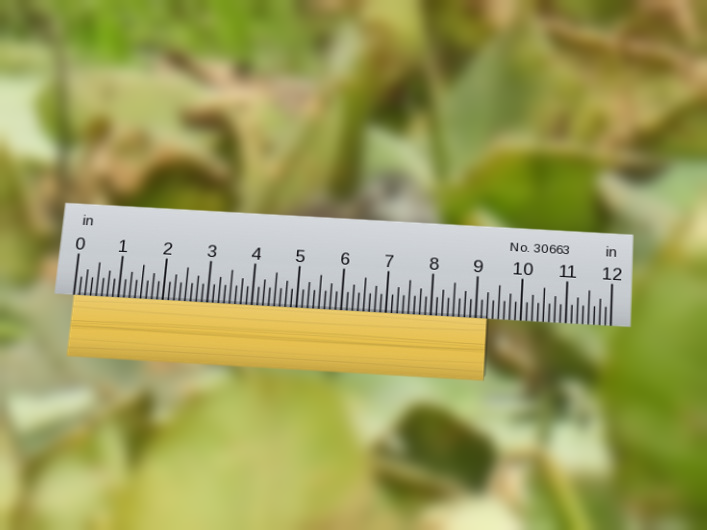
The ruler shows 9.25,in
